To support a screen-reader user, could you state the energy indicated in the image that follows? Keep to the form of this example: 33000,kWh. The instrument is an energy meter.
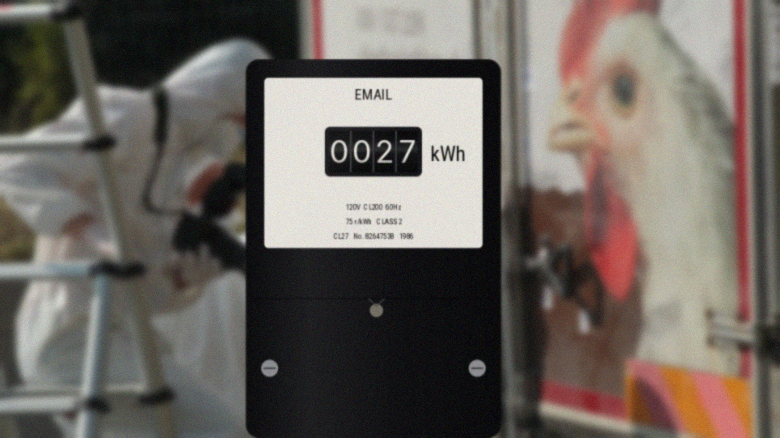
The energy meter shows 27,kWh
